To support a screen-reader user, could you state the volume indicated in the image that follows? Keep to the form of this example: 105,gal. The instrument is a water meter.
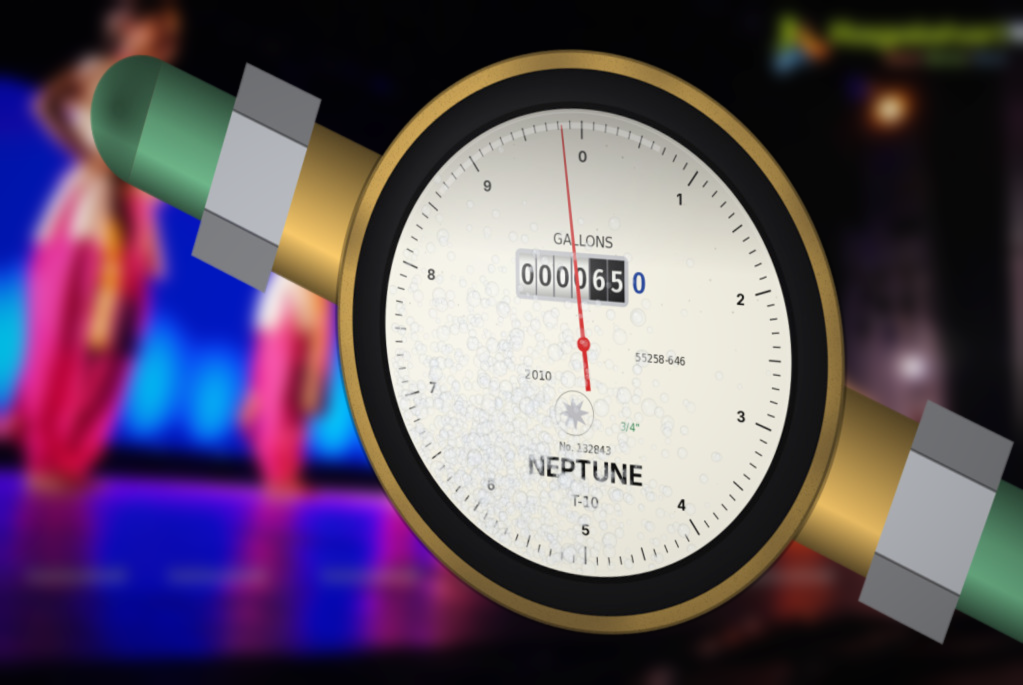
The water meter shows 649.8,gal
